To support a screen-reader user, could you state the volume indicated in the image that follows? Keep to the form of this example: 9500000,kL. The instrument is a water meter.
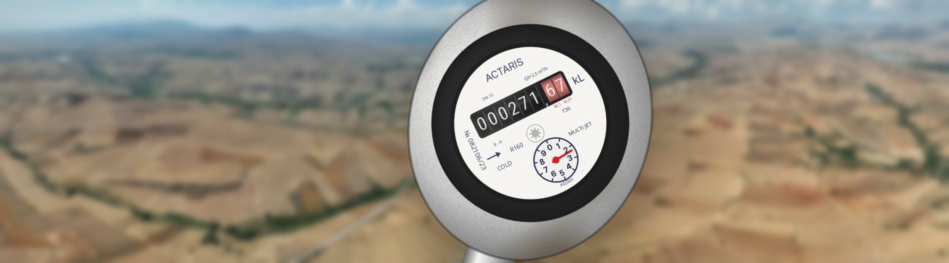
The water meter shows 271.672,kL
